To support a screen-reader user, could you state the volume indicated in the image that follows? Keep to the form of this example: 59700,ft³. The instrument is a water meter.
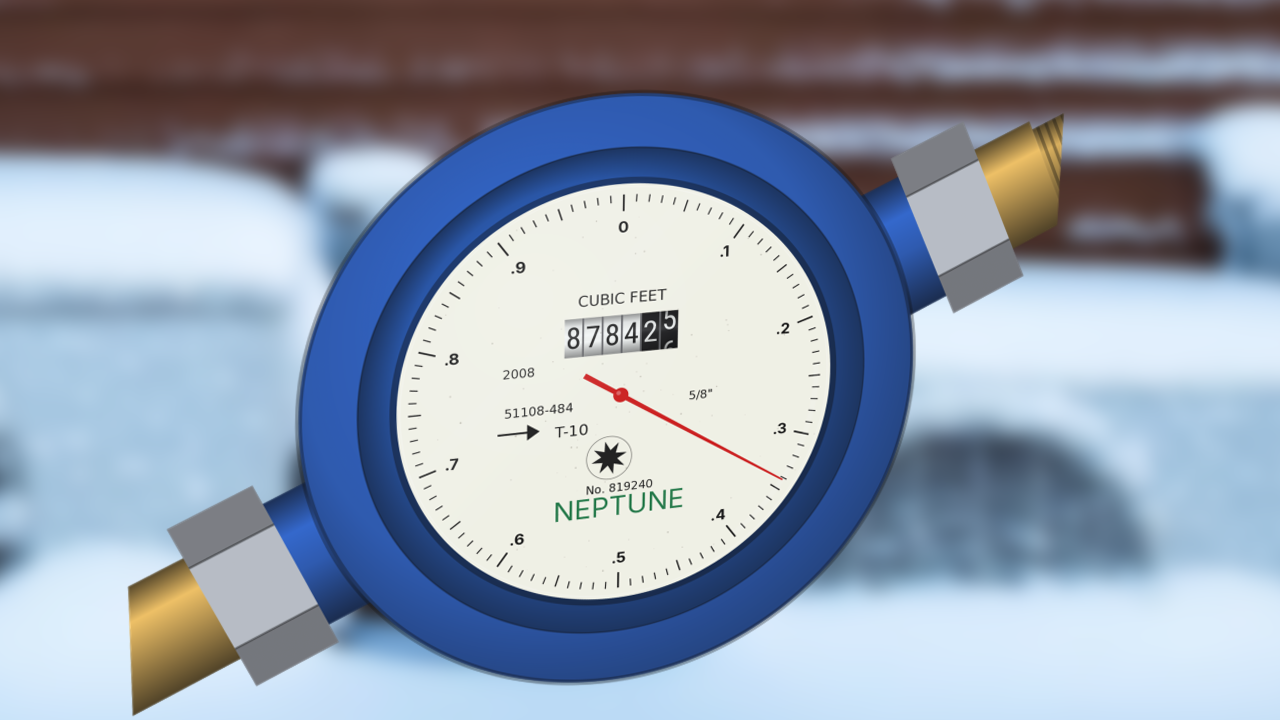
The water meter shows 878425.34,ft³
